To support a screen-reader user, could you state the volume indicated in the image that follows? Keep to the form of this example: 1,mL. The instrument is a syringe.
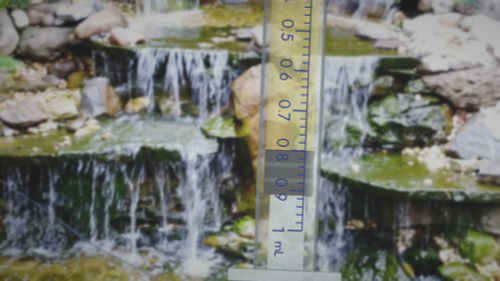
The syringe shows 0.8,mL
